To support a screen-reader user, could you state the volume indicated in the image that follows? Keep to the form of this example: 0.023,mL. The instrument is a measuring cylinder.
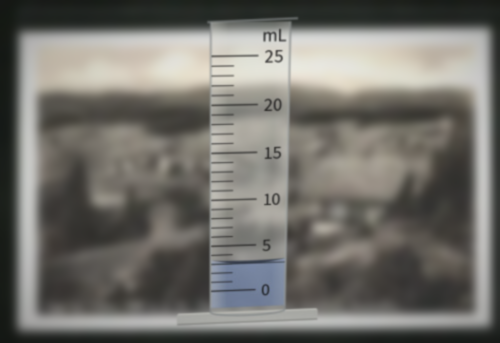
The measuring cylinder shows 3,mL
